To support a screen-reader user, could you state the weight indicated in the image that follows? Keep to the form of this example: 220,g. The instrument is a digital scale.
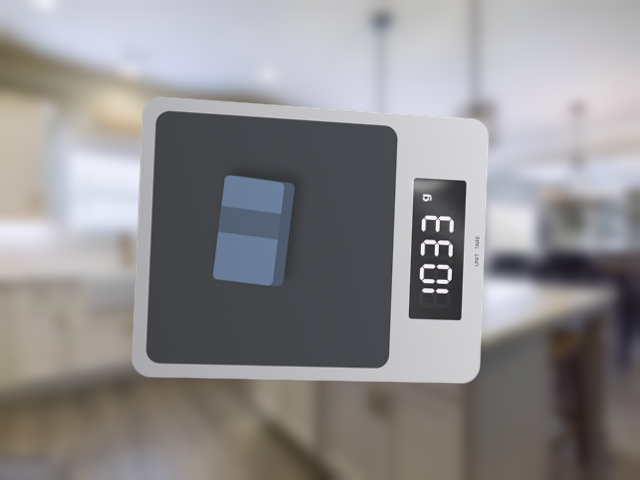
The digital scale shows 1033,g
